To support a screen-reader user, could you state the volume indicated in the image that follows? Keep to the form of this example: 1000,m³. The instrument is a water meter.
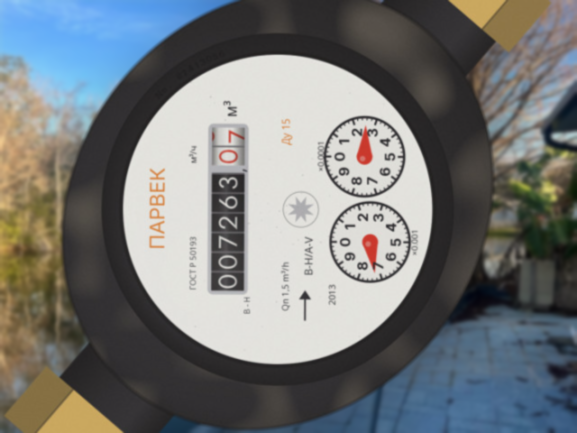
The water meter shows 7263.0672,m³
